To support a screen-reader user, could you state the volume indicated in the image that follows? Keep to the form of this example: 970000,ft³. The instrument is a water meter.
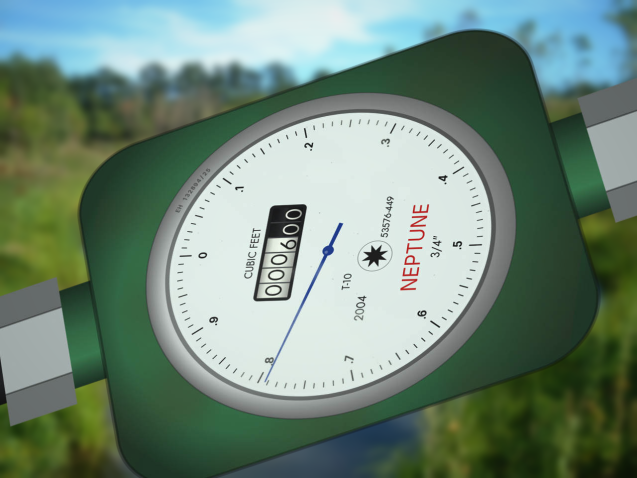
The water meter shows 599.79,ft³
